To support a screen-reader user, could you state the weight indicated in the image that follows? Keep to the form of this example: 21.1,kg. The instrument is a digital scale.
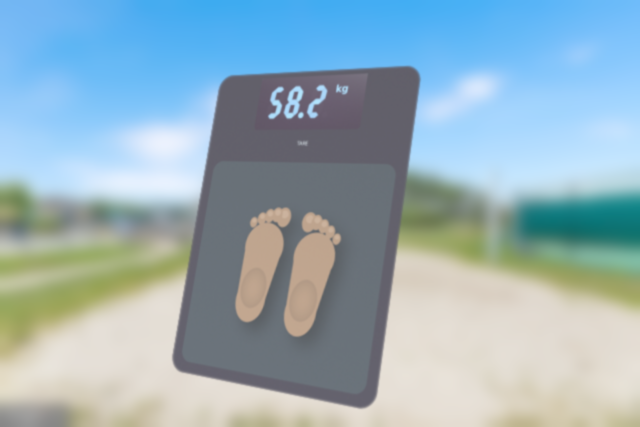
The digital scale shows 58.2,kg
